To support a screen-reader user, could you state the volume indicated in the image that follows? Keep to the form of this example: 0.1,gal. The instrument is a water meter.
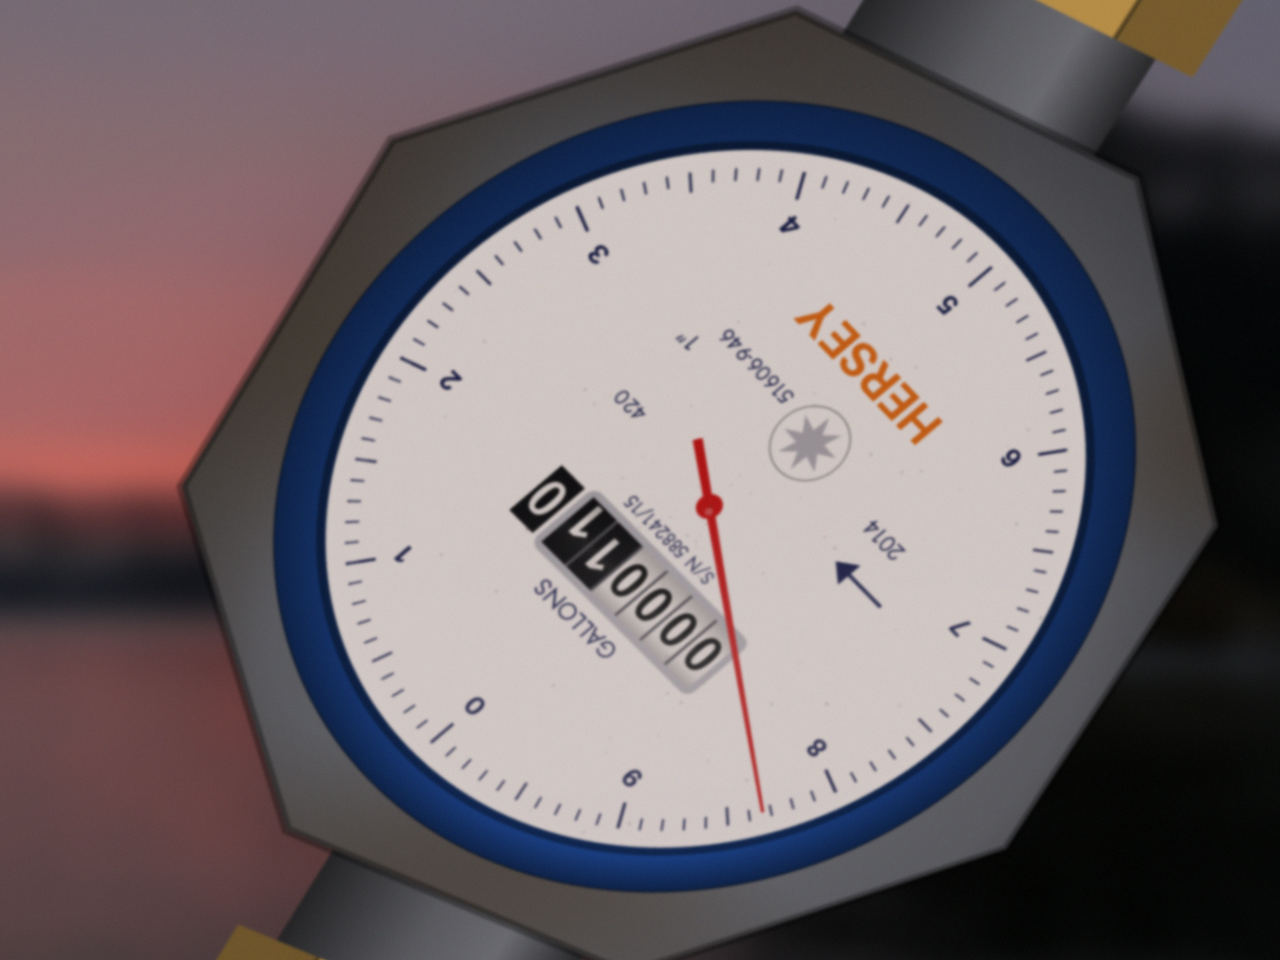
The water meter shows 108.3,gal
